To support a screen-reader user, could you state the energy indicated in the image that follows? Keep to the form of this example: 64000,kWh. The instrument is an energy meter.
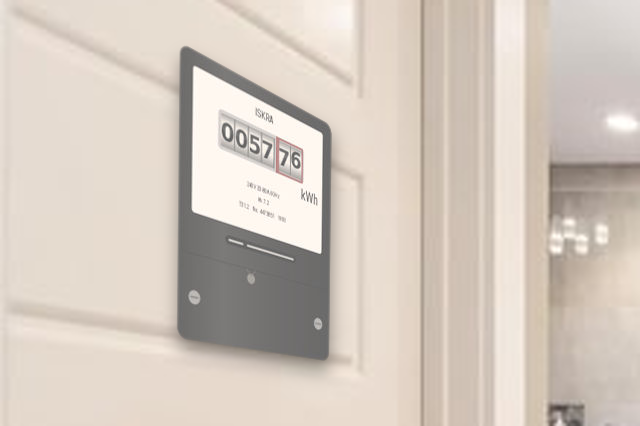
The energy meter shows 57.76,kWh
